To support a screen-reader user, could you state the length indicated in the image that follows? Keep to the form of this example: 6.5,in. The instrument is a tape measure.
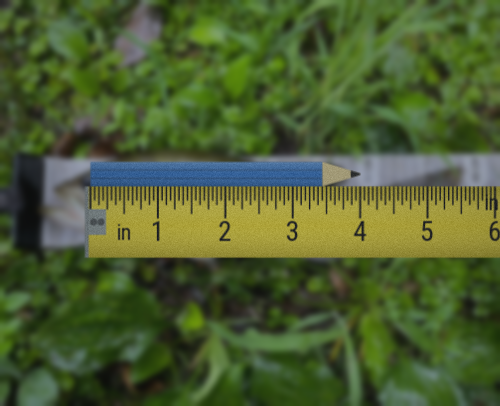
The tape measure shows 4,in
